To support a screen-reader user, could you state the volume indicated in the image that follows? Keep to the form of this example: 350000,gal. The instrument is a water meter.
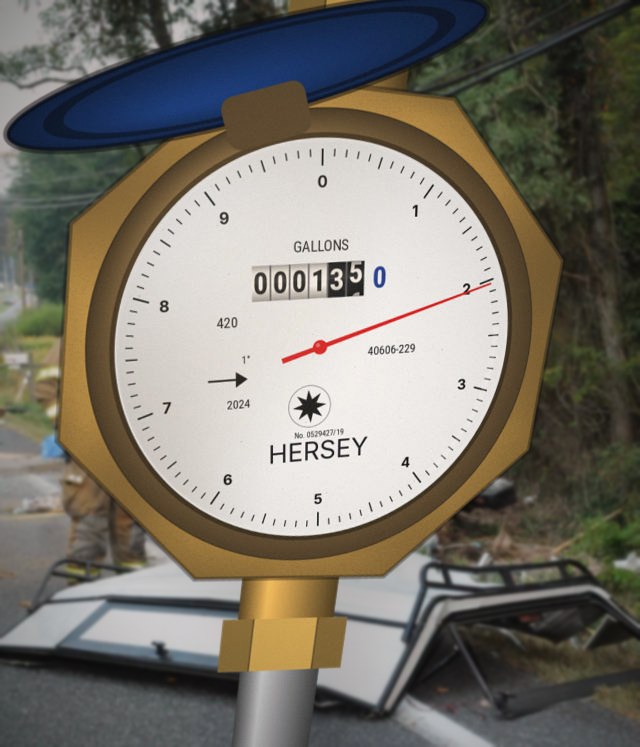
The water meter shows 1352.0,gal
